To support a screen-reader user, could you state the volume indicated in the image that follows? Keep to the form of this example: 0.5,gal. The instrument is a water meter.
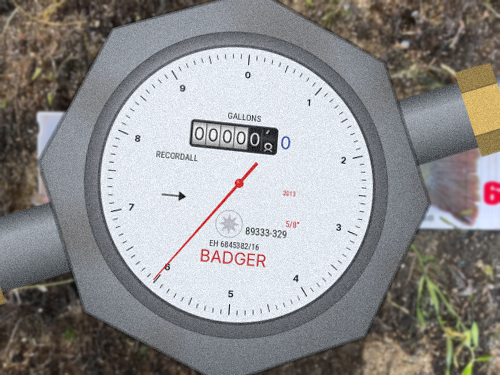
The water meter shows 76.0,gal
